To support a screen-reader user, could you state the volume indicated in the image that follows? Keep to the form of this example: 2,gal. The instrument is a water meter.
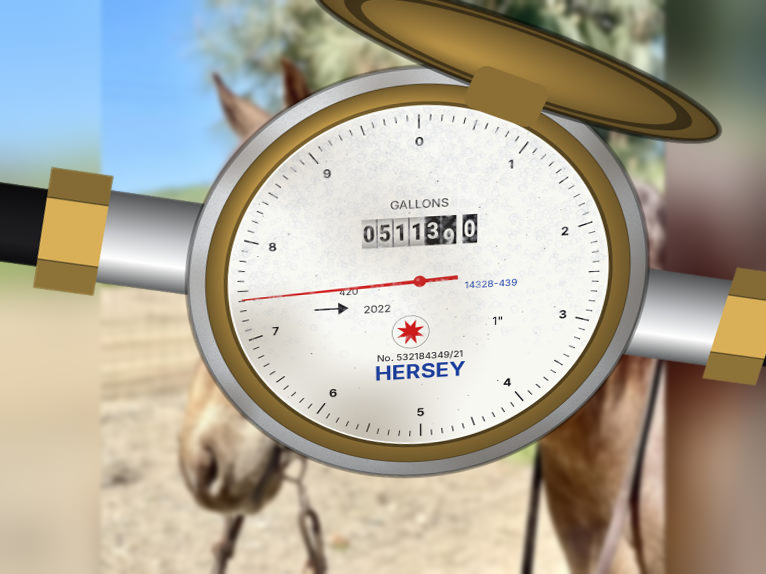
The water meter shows 511387.4,gal
